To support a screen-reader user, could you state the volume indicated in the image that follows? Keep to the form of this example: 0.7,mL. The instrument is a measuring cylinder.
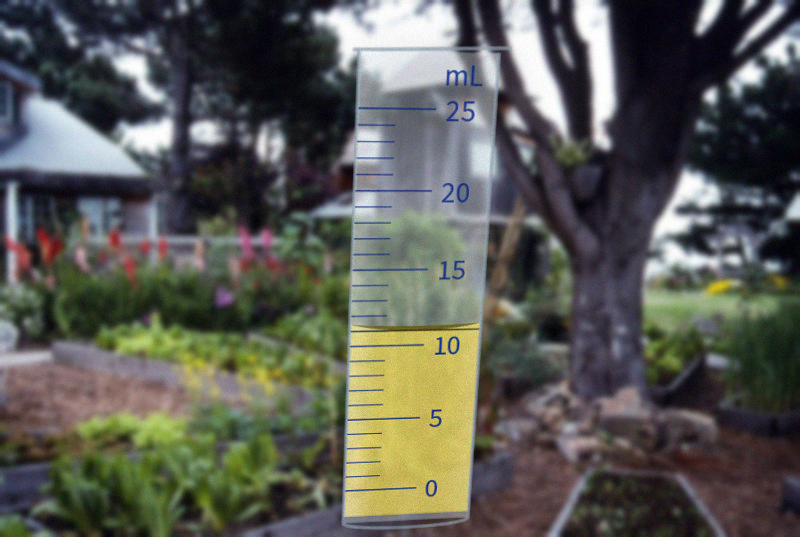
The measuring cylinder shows 11,mL
